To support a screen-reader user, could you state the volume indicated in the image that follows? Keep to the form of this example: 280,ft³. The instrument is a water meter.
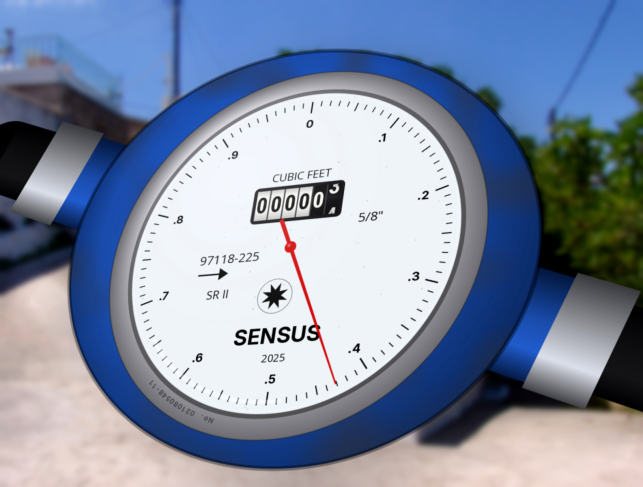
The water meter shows 3.43,ft³
